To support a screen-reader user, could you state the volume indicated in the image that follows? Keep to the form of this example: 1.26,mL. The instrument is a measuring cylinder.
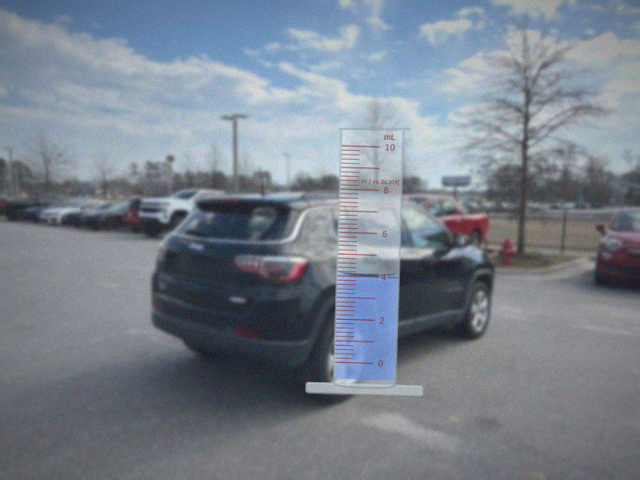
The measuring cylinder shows 4,mL
